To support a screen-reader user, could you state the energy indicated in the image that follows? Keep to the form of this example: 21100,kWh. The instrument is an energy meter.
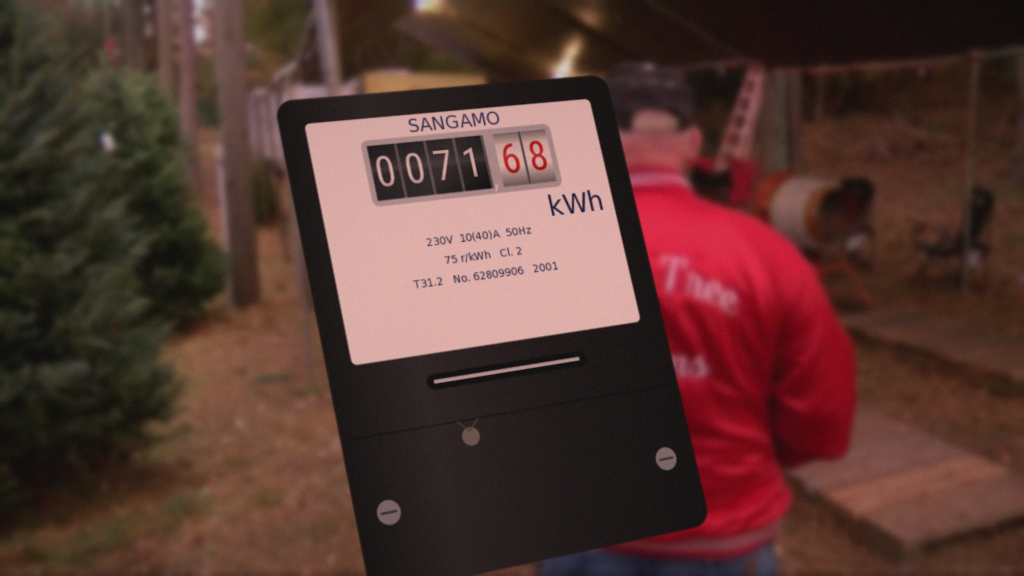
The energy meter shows 71.68,kWh
